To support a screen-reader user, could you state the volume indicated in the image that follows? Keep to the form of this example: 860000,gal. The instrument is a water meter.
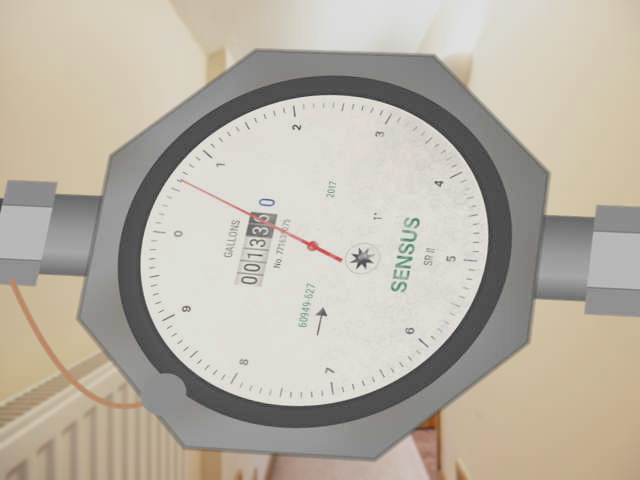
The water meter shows 13360.6,gal
